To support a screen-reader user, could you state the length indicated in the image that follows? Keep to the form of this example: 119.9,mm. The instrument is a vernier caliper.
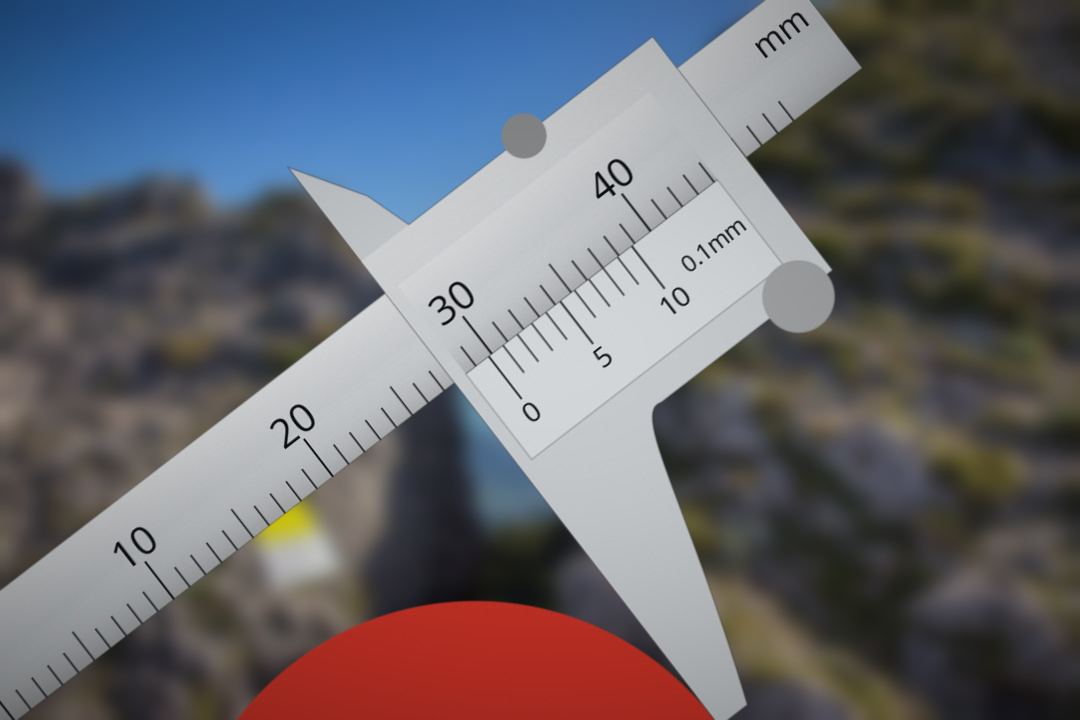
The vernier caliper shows 29.8,mm
